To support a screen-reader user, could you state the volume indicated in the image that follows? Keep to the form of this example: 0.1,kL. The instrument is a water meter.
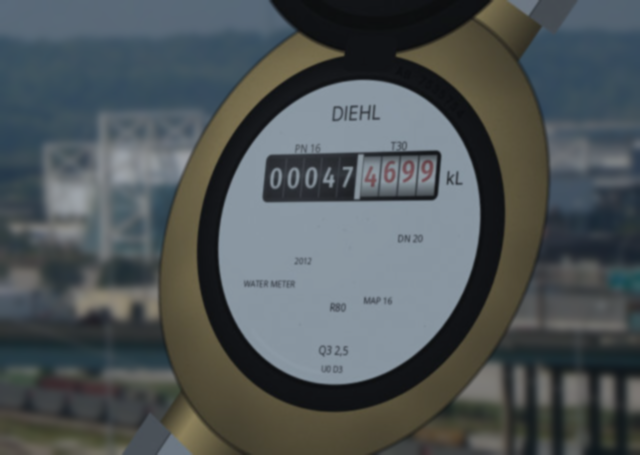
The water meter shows 47.4699,kL
